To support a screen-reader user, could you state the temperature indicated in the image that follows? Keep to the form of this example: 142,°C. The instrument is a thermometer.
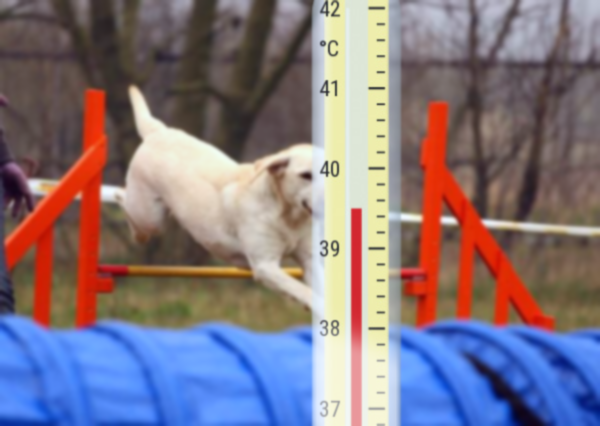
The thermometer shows 39.5,°C
